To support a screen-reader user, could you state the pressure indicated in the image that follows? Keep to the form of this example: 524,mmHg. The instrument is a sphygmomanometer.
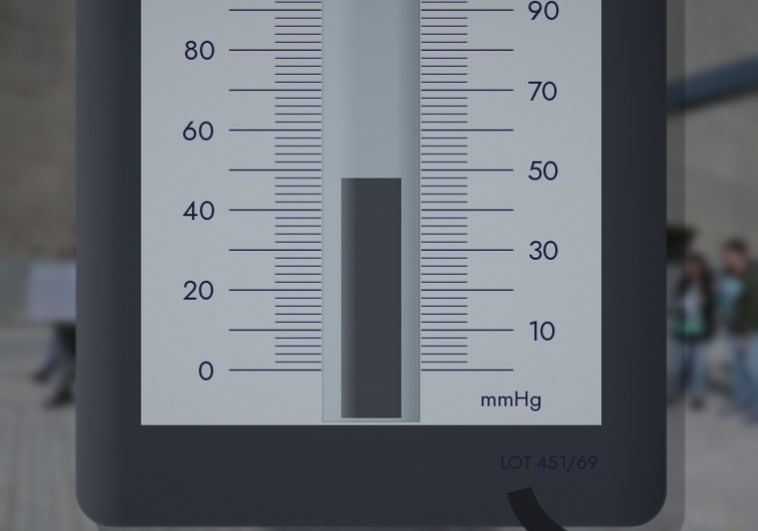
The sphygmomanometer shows 48,mmHg
